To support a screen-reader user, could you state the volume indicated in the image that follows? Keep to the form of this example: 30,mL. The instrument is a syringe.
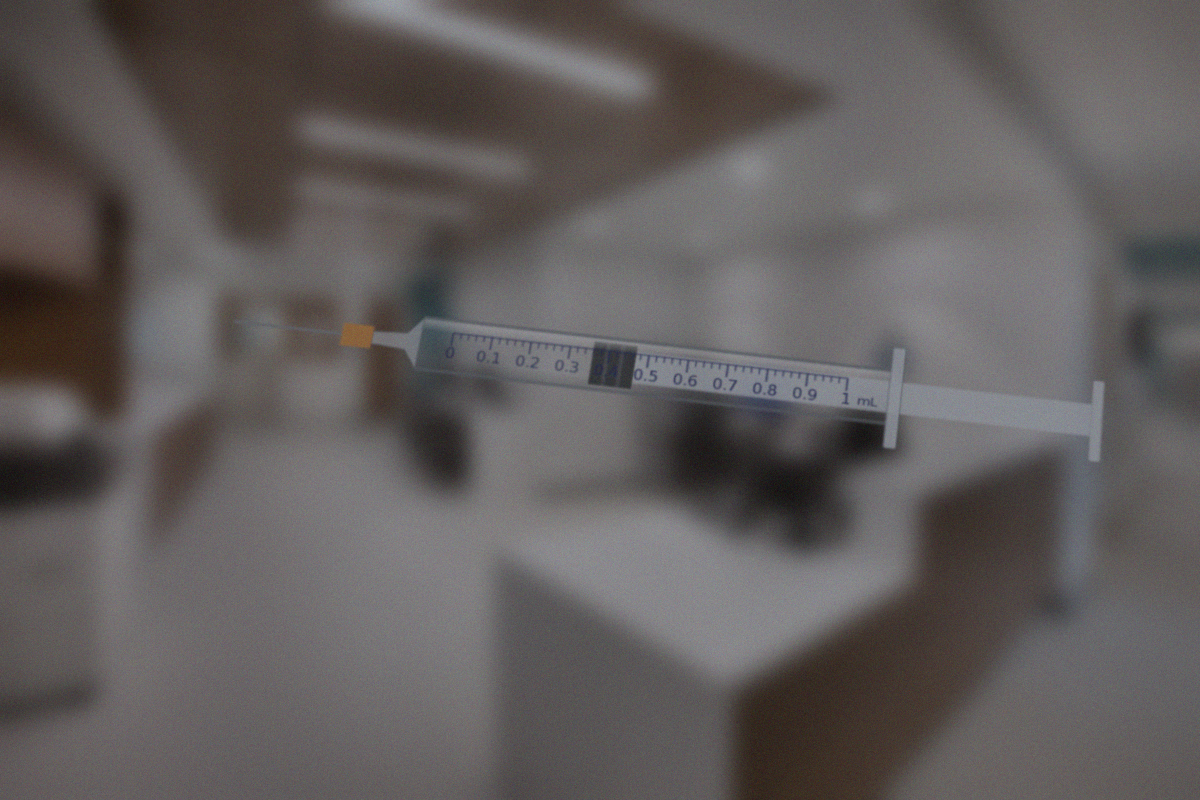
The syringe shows 0.36,mL
